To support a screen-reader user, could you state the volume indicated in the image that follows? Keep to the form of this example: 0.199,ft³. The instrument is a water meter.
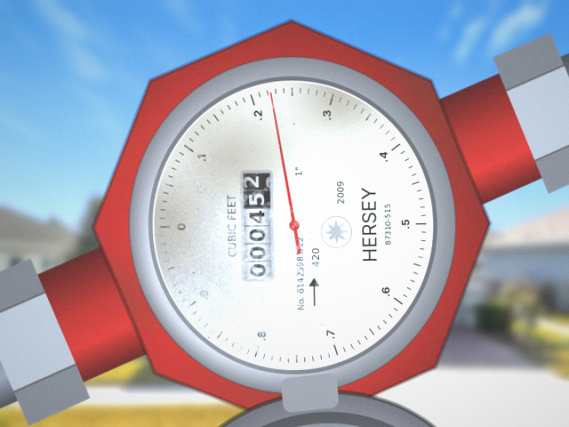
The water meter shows 452.22,ft³
